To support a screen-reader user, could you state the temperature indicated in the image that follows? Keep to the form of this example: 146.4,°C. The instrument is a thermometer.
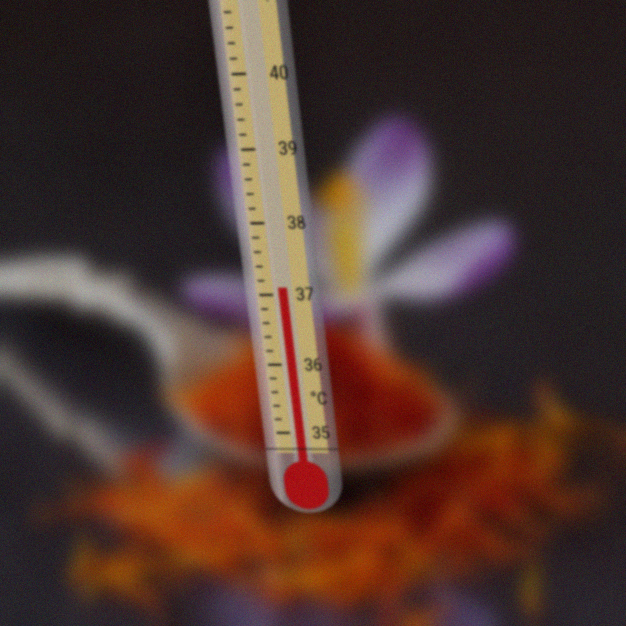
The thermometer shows 37.1,°C
